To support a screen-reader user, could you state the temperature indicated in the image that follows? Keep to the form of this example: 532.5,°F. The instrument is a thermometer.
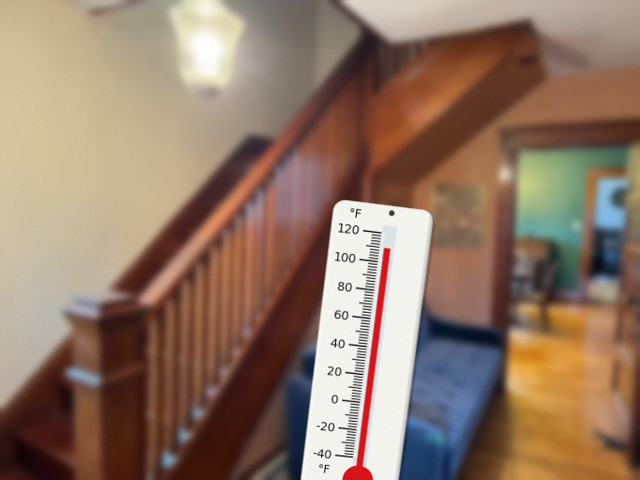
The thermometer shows 110,°F
